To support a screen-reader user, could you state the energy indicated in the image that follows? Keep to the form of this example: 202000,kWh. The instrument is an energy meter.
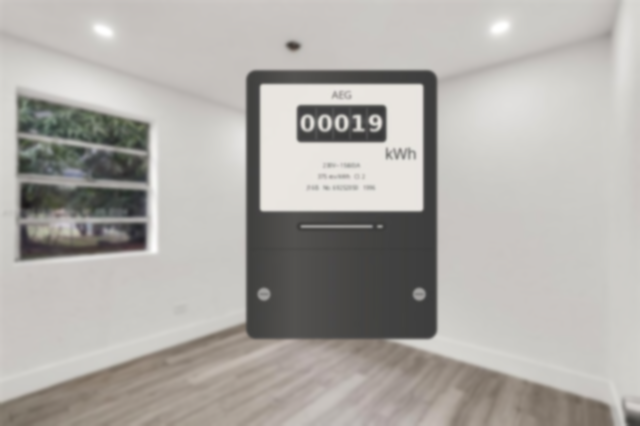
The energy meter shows 19,kWh
